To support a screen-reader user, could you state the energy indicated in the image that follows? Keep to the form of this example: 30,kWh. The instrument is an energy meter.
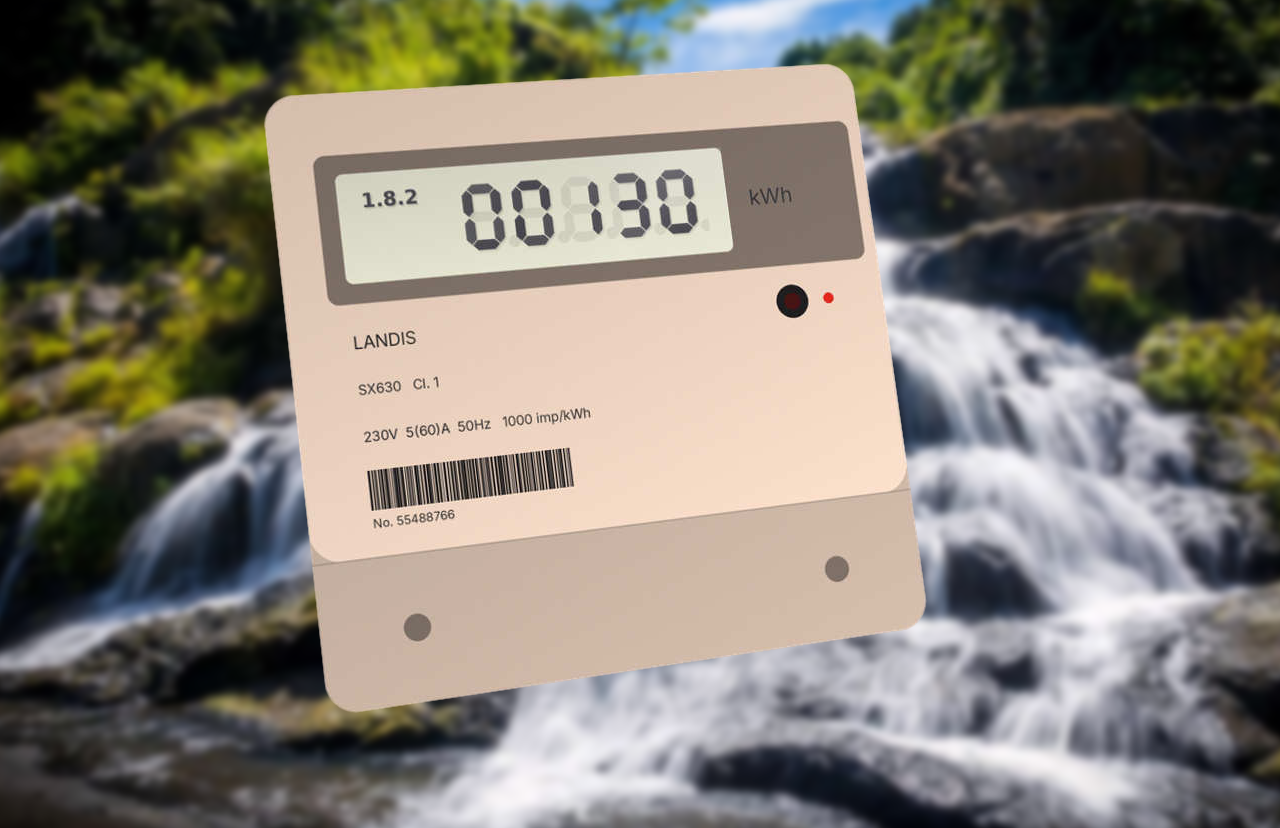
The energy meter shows 130,kWh
